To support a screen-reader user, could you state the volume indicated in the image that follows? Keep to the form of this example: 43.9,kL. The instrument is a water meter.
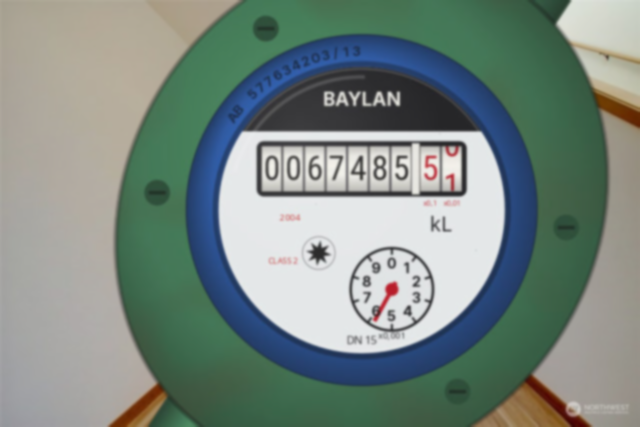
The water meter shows 67485.505,kL
